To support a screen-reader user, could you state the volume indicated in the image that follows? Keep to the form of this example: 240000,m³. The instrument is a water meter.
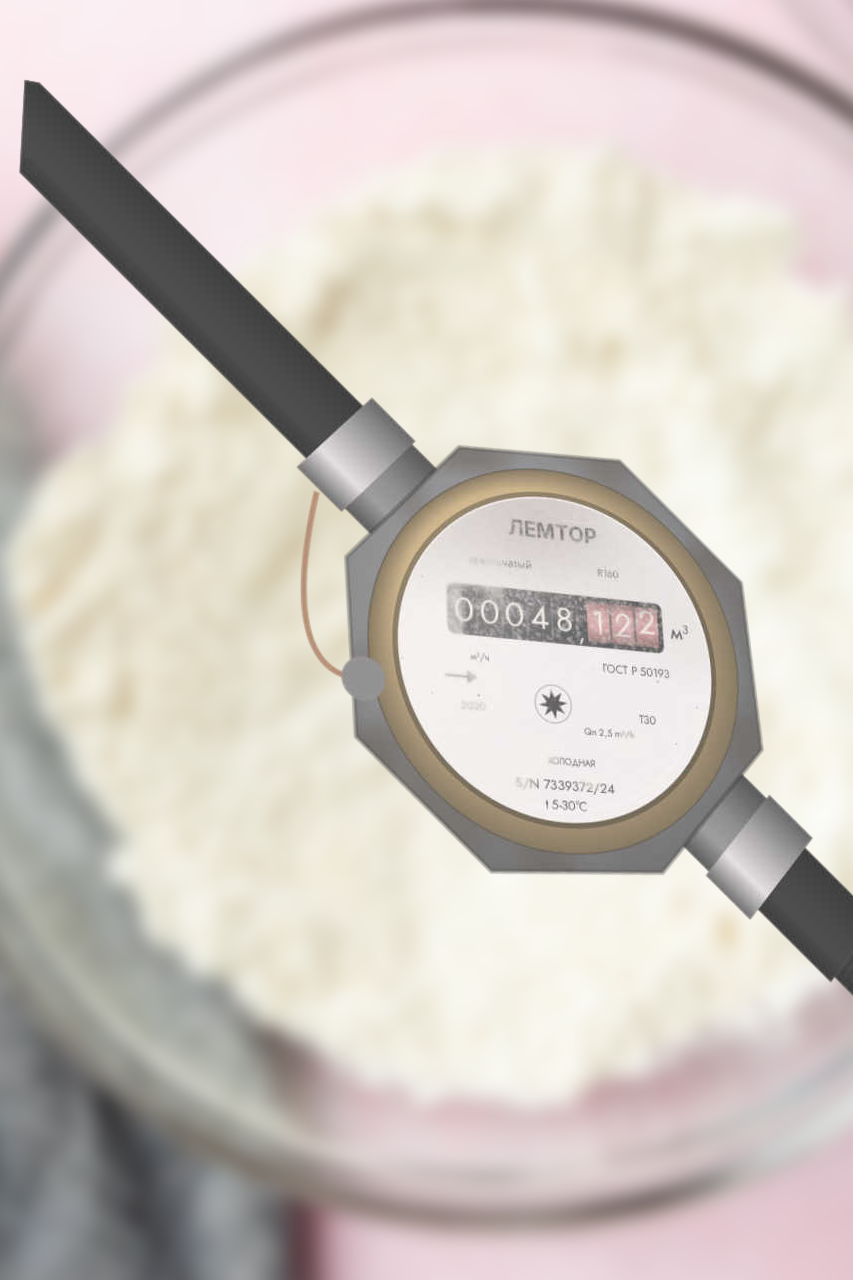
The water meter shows 48.122,m³
